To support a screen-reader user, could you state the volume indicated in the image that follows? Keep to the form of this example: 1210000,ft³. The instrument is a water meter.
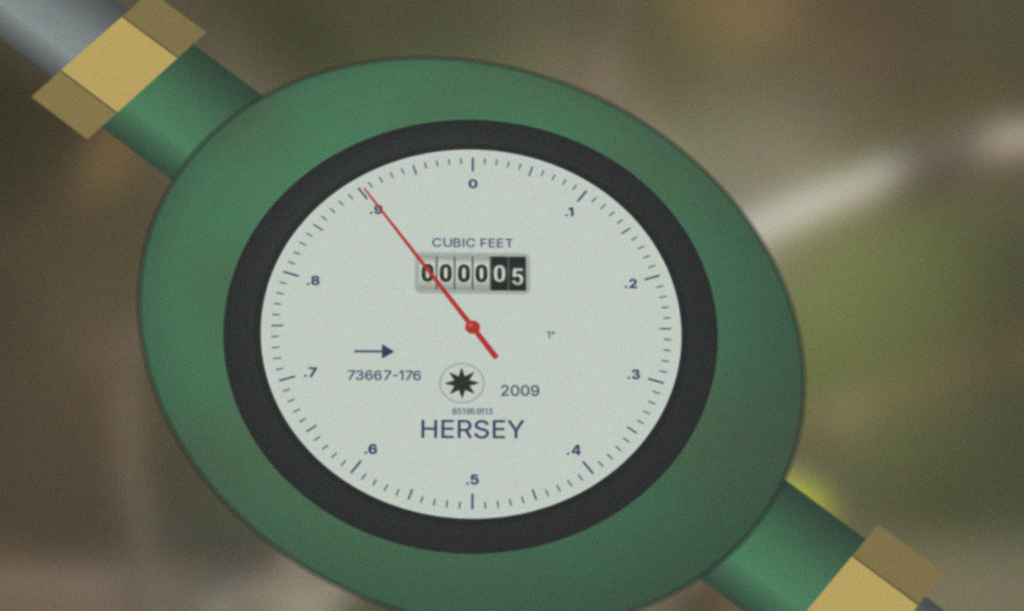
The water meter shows 4.90,ft³
